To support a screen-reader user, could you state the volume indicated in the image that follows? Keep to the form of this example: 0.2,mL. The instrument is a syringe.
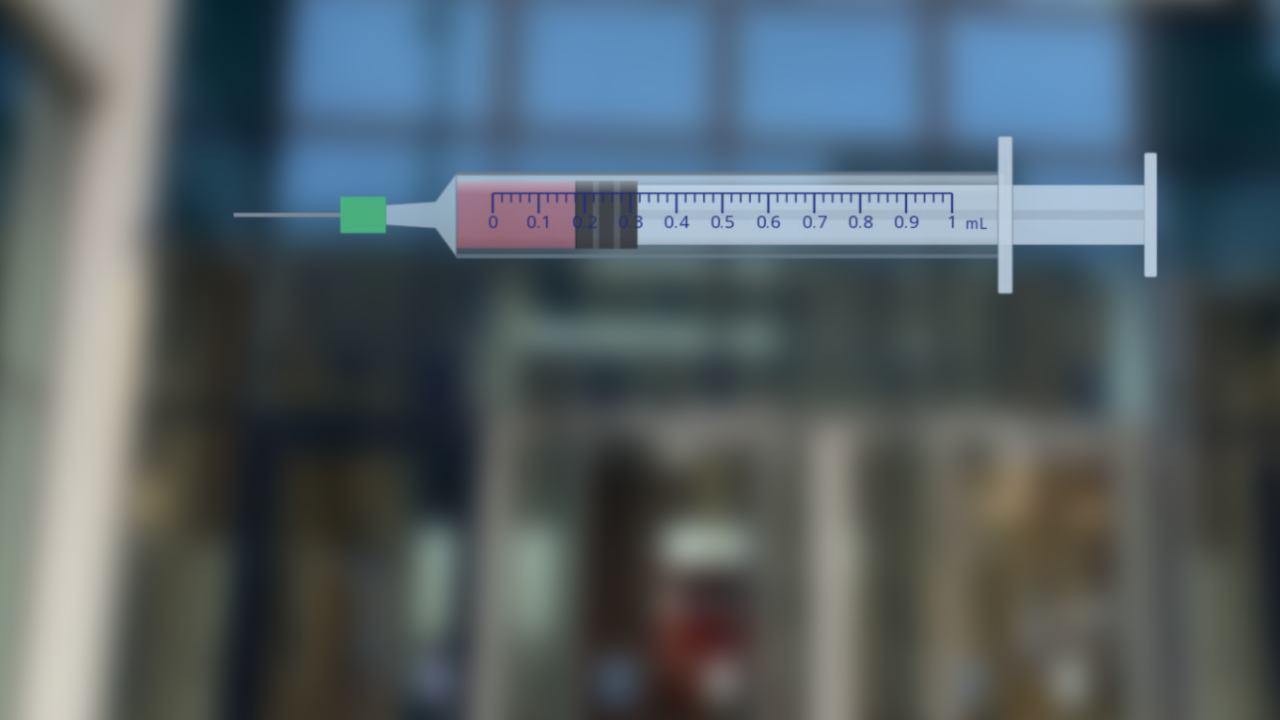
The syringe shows 0.18,mL
